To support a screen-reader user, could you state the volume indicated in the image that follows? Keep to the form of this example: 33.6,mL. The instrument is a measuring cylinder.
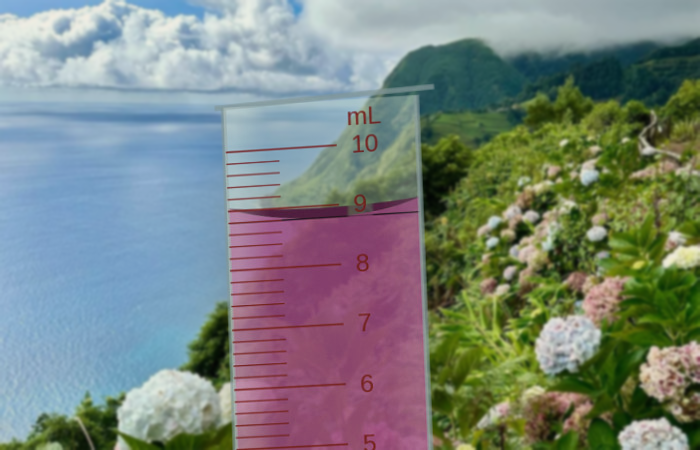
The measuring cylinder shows 8.8,mL
